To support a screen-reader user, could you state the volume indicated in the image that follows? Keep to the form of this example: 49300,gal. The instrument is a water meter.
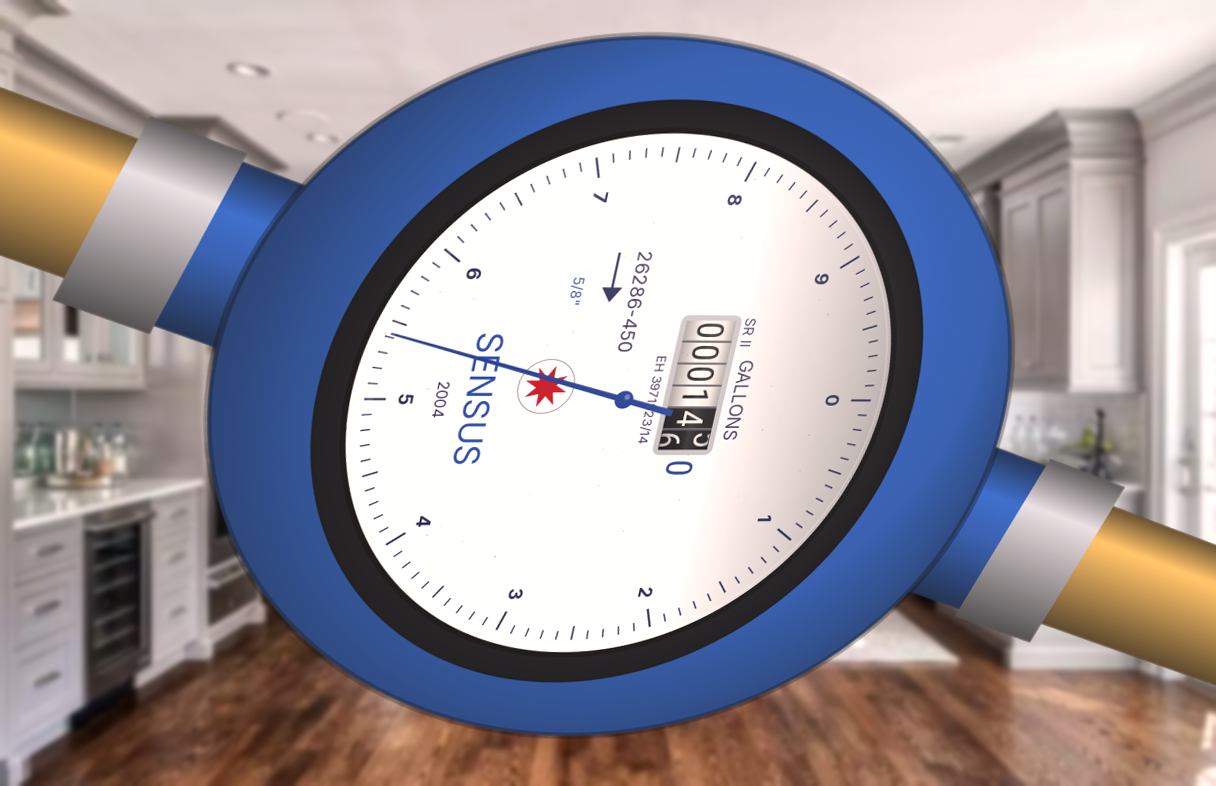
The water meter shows 1455.4,gal
